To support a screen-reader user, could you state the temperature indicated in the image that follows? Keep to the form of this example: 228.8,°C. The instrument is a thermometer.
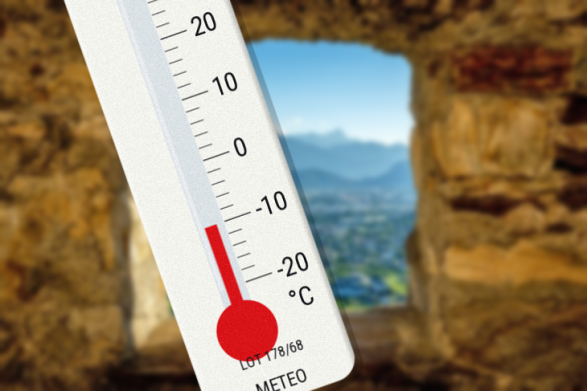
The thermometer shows -10,°C
